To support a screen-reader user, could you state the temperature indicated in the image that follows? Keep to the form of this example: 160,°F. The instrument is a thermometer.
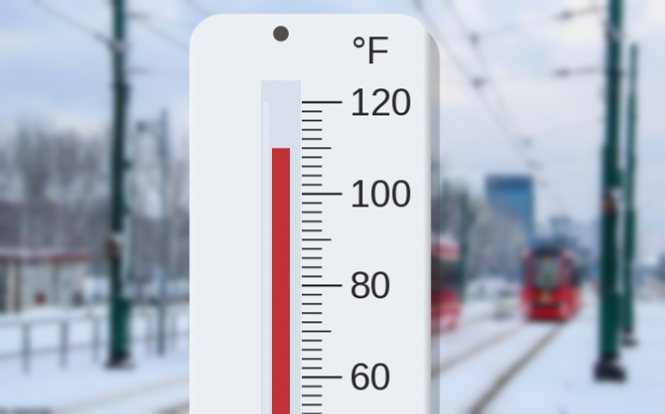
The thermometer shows 110,°F
